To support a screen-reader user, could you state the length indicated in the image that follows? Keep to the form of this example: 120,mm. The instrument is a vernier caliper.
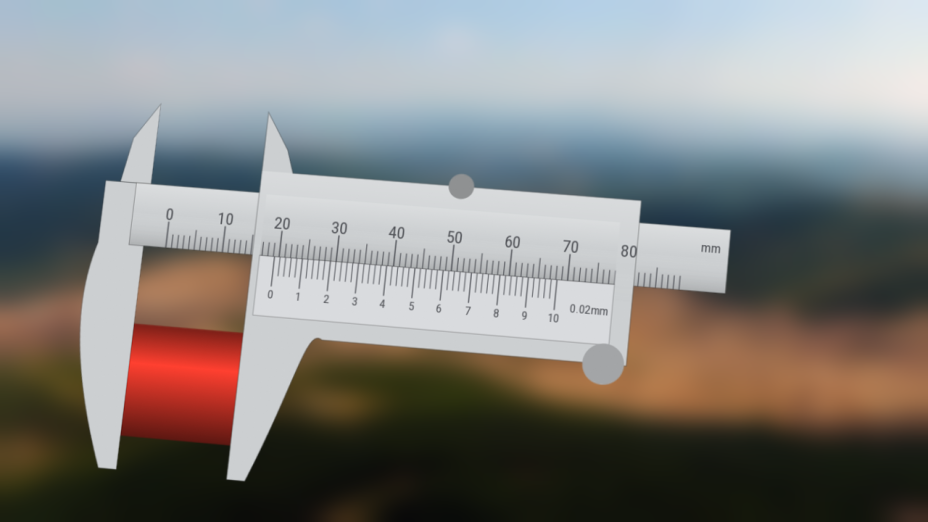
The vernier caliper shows 19.2,mm
